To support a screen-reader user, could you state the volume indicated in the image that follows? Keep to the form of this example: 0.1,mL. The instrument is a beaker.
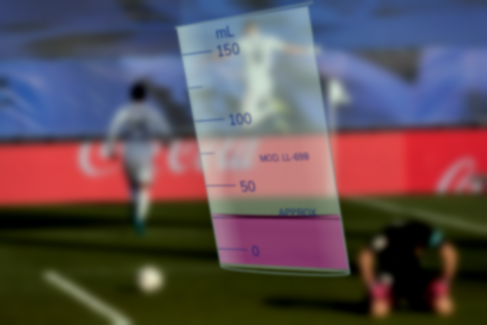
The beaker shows 25,mL
